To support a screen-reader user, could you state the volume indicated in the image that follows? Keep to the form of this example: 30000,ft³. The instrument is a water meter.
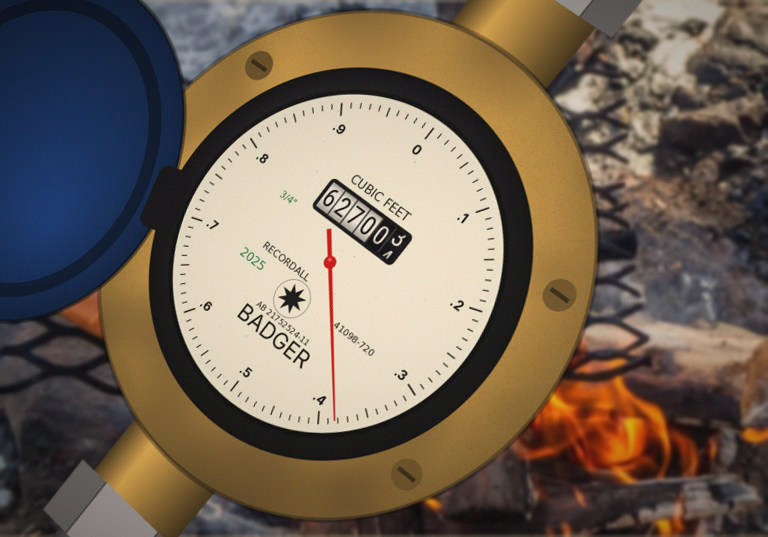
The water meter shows 627003.38,ft³
